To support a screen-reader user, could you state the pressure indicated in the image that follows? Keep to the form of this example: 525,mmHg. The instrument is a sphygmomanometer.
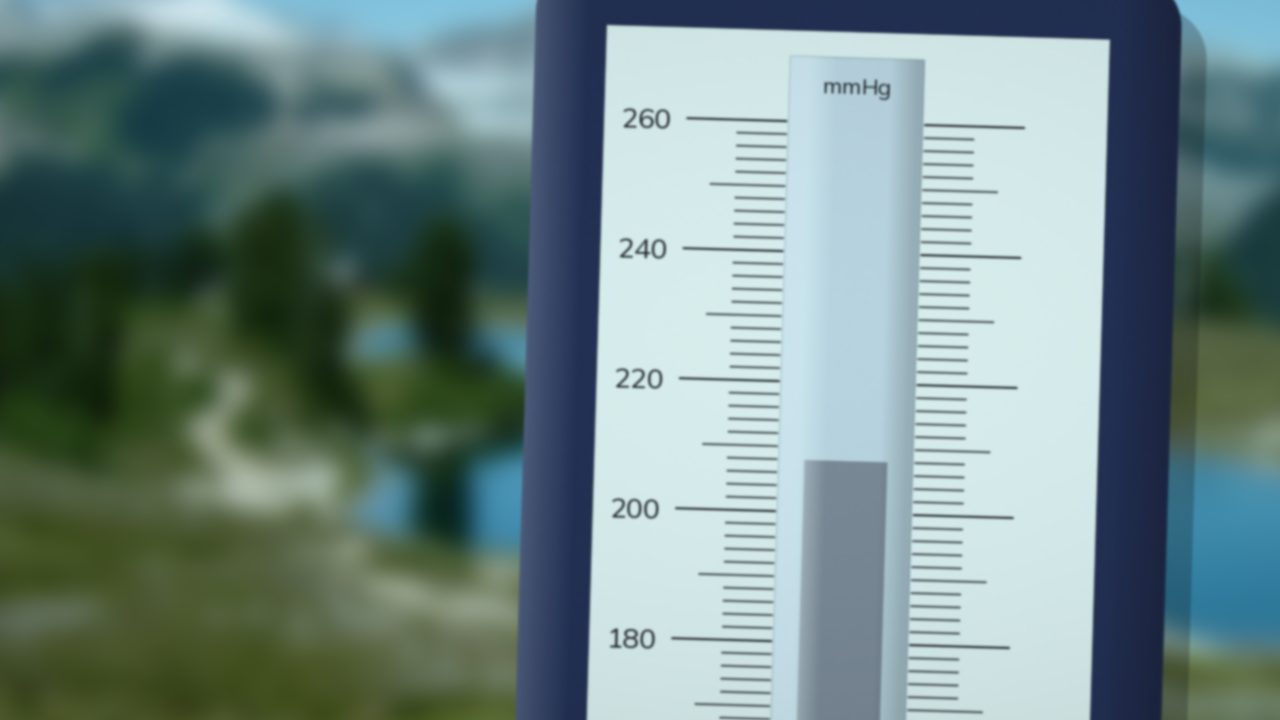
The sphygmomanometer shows 208,mmHg
